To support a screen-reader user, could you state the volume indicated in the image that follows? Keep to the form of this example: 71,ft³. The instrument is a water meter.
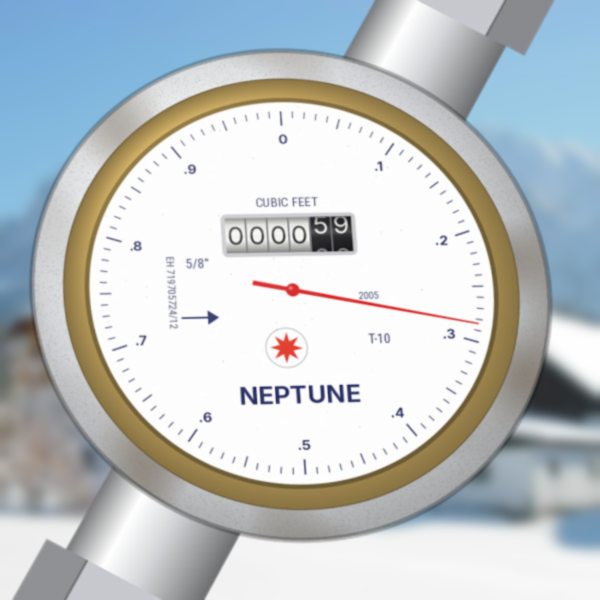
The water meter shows 59.28,ft³
